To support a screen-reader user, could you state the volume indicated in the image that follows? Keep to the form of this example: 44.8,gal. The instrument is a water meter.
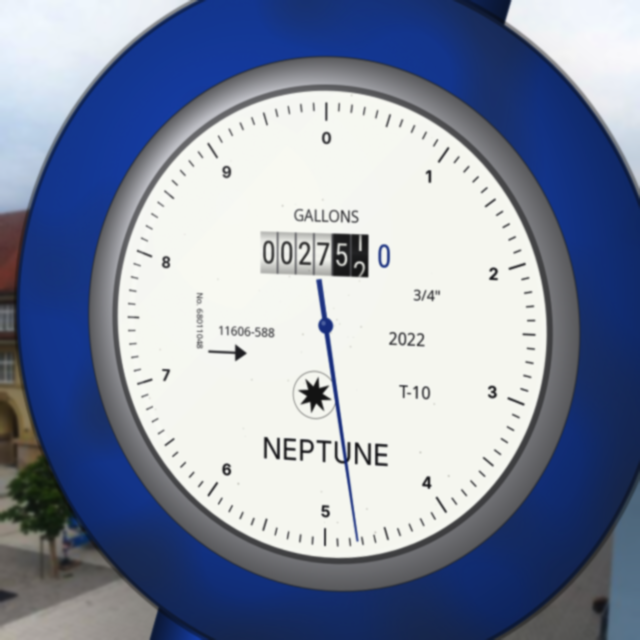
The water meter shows 27514.7,gal
